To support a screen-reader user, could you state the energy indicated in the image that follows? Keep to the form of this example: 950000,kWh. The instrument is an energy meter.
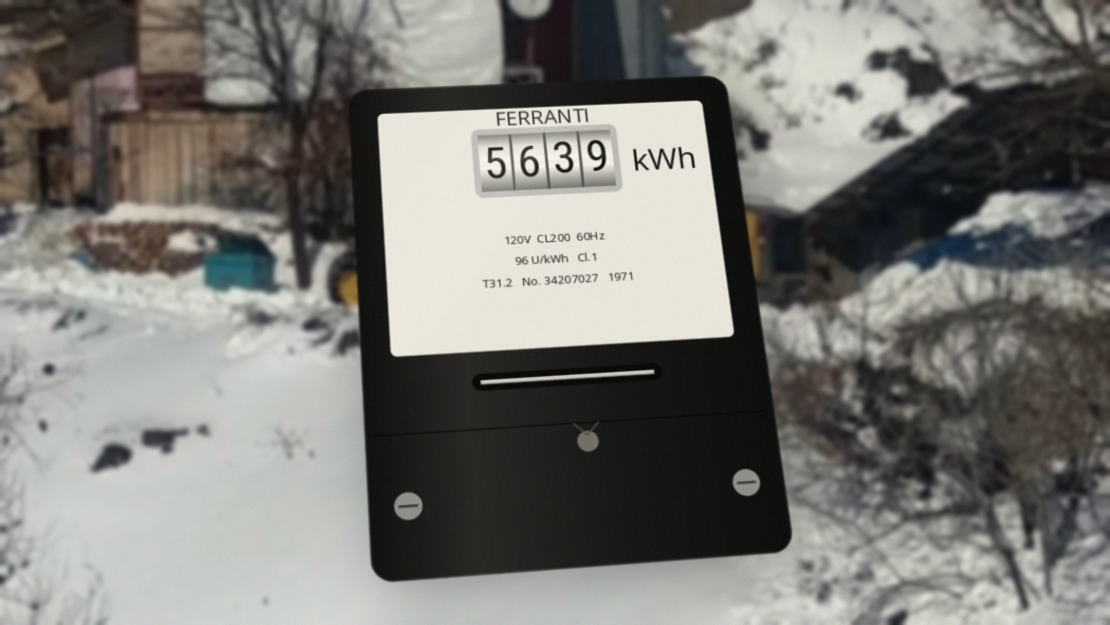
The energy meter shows 5639,kWh
